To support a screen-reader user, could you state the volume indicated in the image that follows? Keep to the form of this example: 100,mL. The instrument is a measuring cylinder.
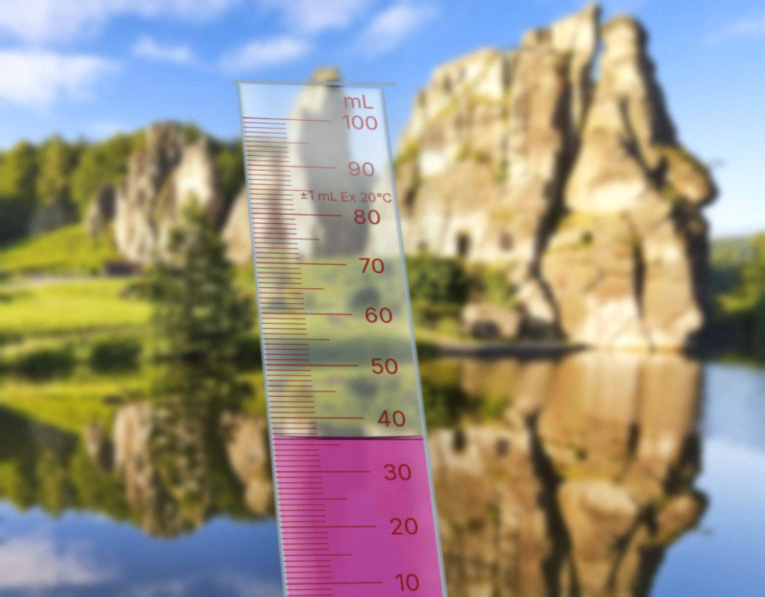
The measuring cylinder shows 36,mL
